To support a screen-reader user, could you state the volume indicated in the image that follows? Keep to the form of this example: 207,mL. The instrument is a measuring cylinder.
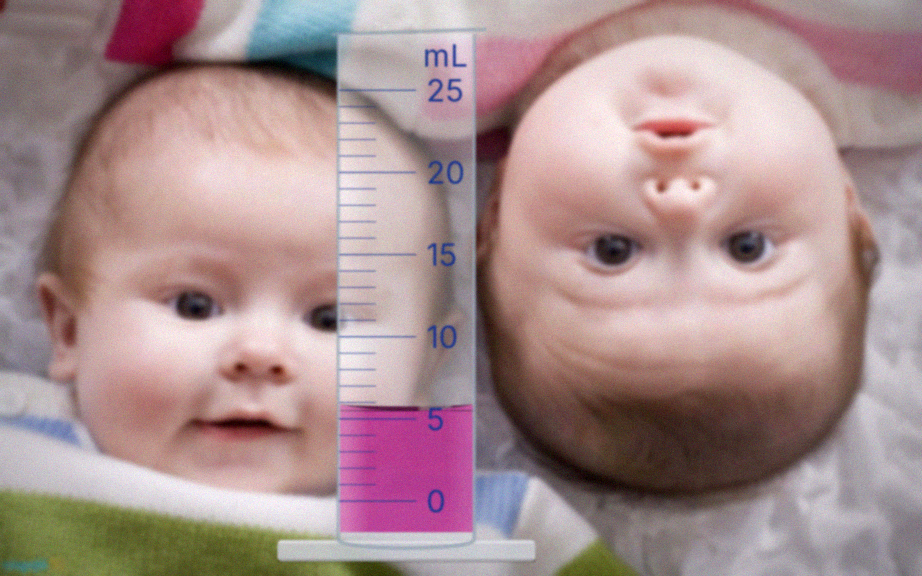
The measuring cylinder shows 5.5,mL
